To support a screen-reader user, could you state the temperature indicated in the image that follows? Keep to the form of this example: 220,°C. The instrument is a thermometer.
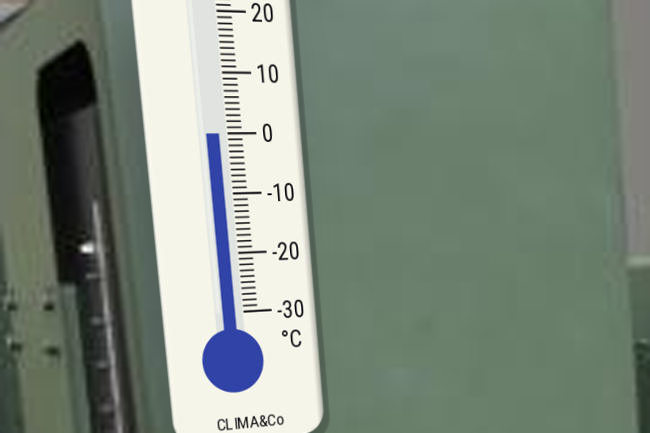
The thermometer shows 0,°C
